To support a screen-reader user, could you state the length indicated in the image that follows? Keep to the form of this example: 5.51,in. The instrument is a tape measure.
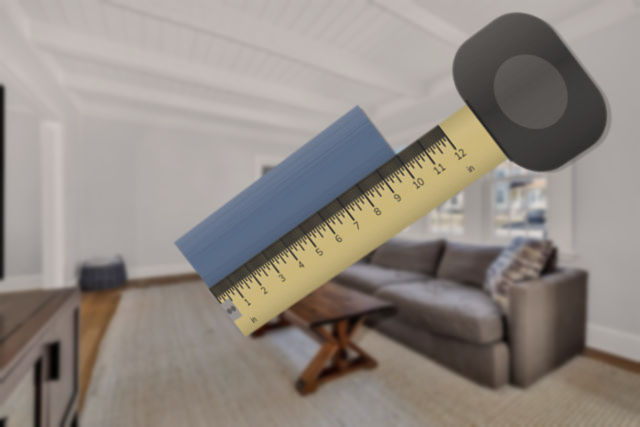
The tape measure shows 10,in
